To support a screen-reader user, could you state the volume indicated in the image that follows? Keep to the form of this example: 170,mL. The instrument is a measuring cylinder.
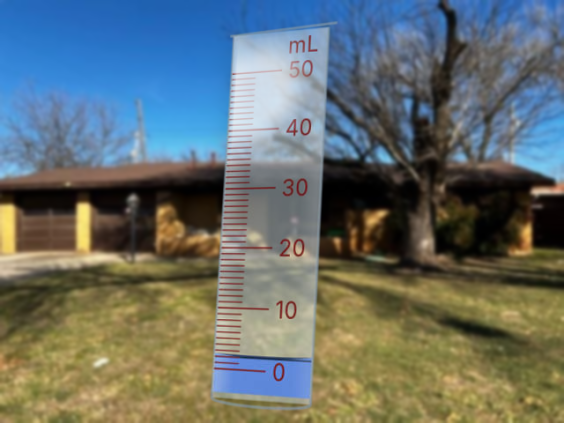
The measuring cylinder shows 2,mL
